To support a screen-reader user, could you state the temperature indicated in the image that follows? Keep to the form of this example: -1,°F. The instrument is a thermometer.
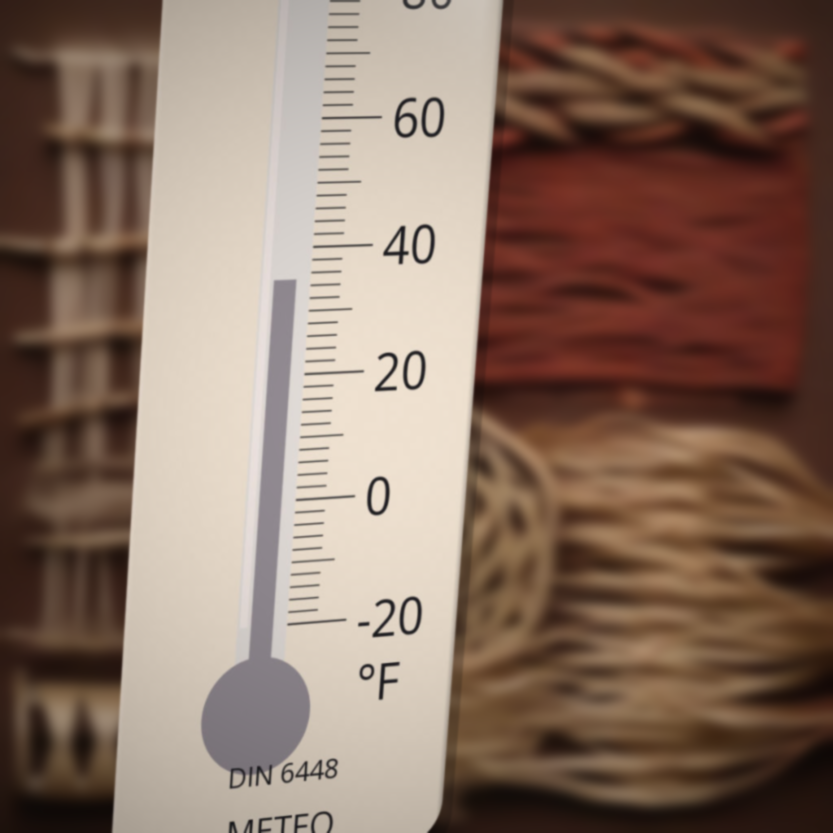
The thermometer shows 35,°F
